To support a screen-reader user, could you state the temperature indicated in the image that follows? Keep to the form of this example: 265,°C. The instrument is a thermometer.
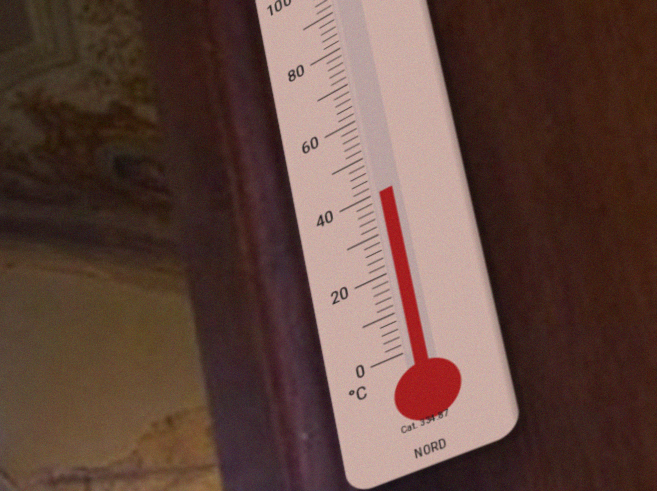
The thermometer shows 40,°C
